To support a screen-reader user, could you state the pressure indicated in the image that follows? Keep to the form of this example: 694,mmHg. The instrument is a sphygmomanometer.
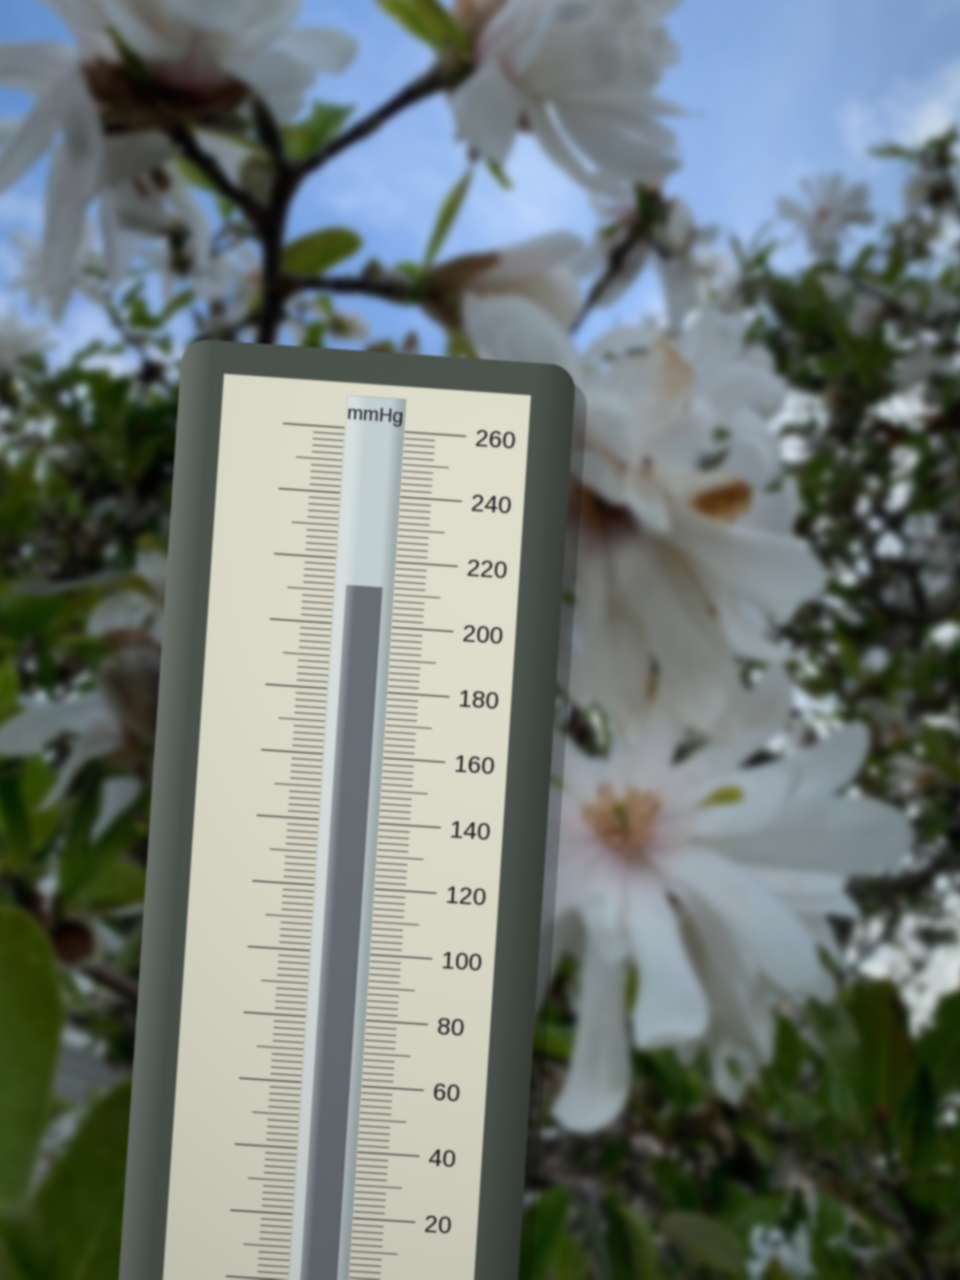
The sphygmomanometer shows 212,mmHg
